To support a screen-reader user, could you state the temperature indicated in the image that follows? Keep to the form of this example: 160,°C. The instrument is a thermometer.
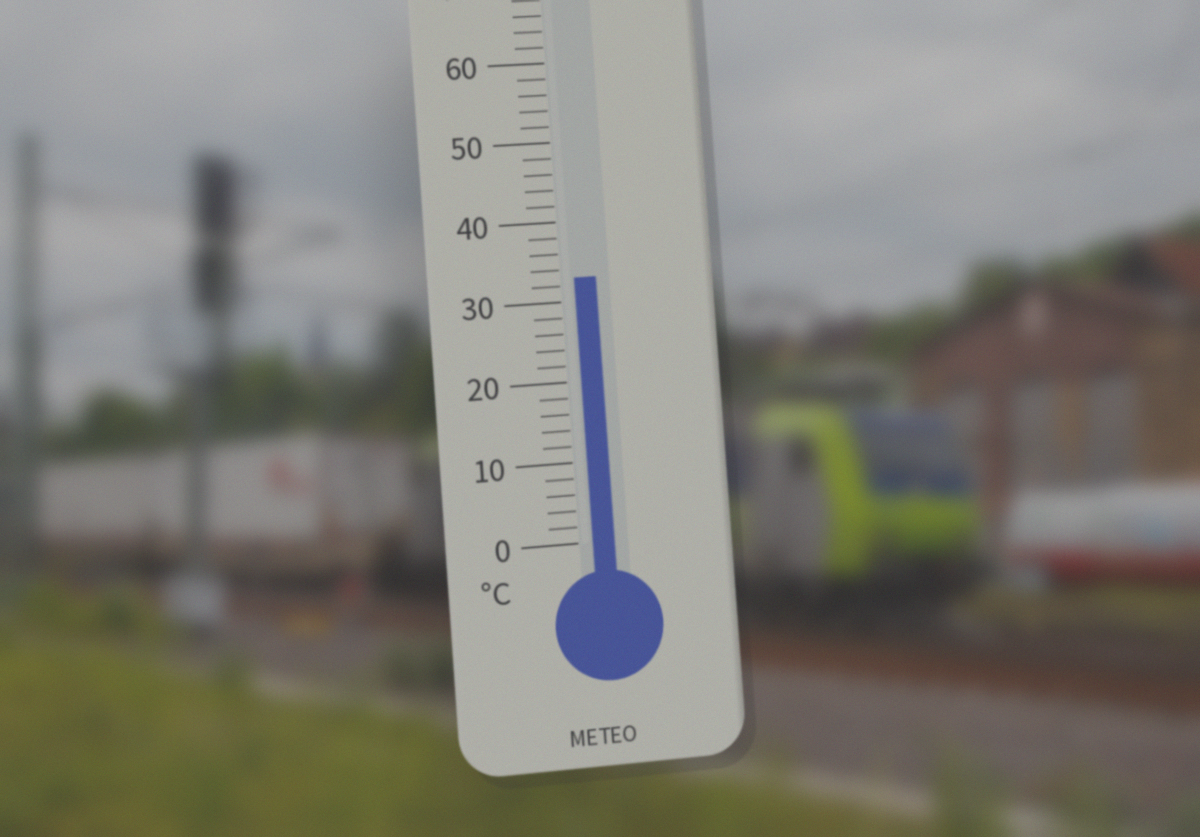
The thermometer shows 33,°C
